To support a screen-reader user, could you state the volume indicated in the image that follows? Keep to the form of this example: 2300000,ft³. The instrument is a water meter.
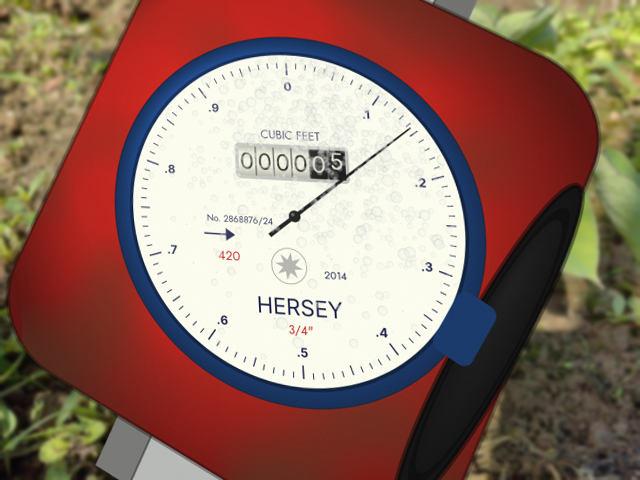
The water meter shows 5.14,ft³
